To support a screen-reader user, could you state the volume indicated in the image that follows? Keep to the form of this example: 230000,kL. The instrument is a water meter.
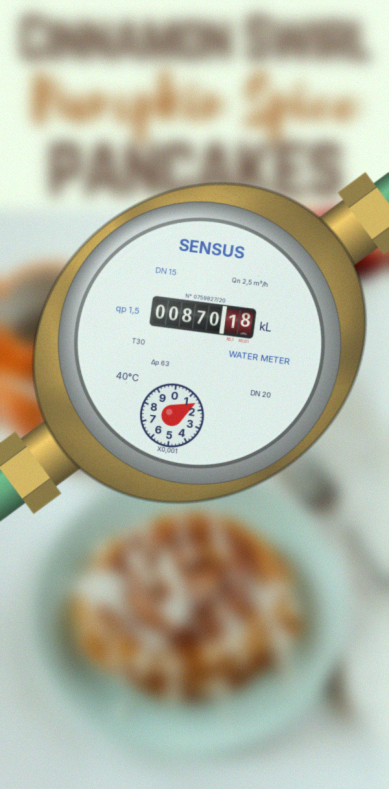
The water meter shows 870.181,kL
